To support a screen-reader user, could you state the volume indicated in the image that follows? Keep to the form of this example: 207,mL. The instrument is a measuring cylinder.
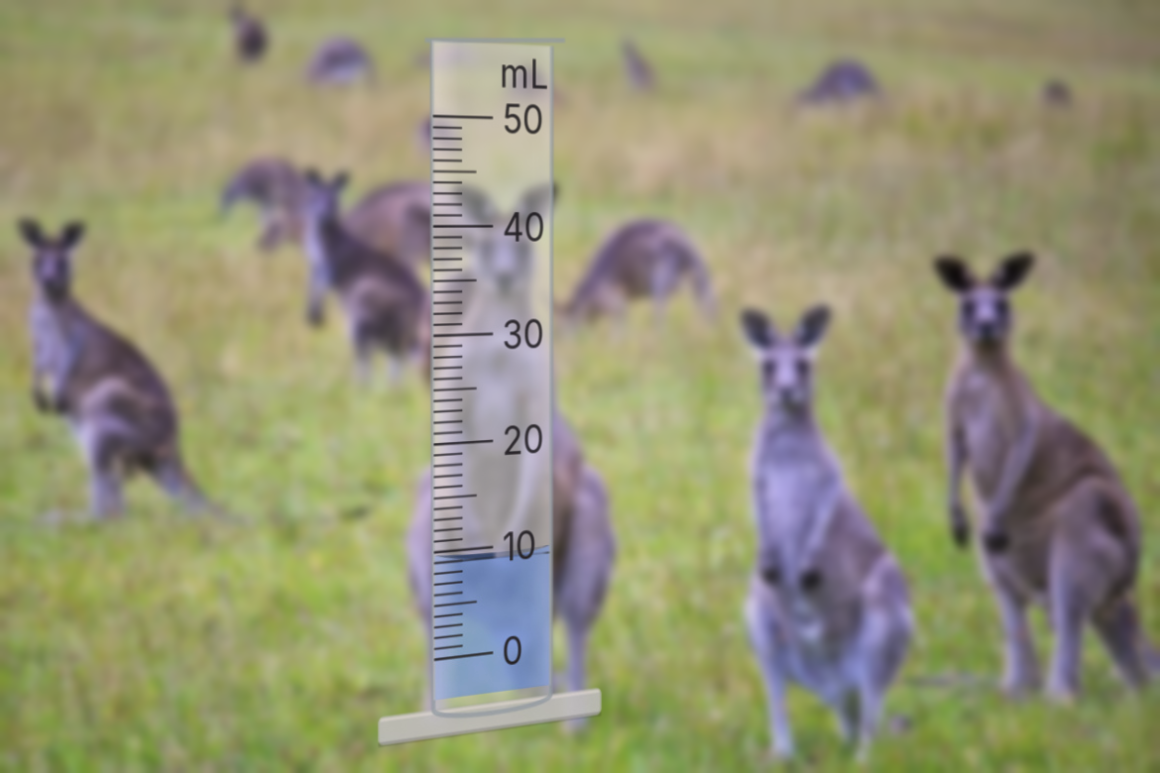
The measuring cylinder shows 9,mL
